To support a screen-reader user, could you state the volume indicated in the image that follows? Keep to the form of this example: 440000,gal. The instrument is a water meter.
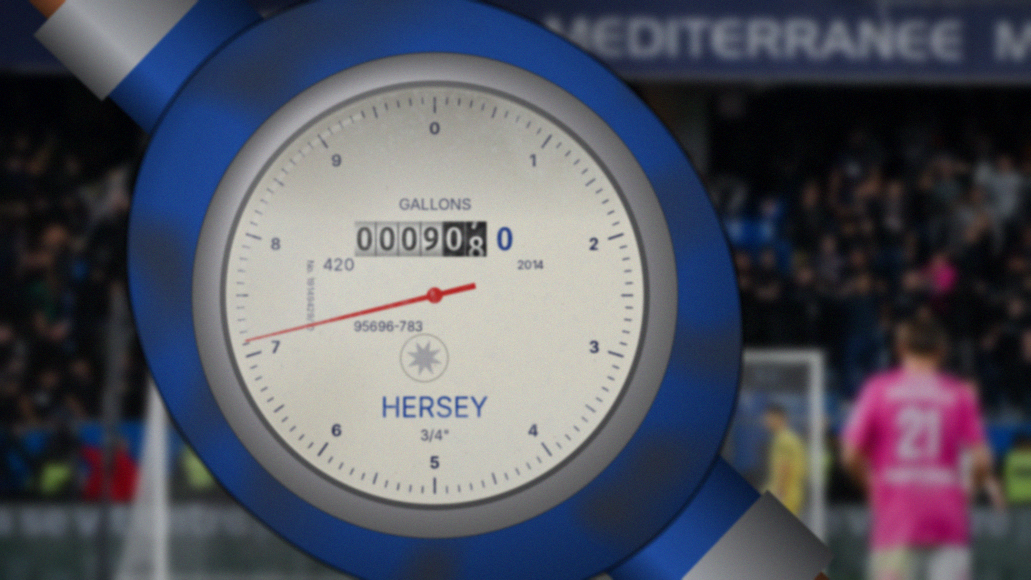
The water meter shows 9077.1,gal
